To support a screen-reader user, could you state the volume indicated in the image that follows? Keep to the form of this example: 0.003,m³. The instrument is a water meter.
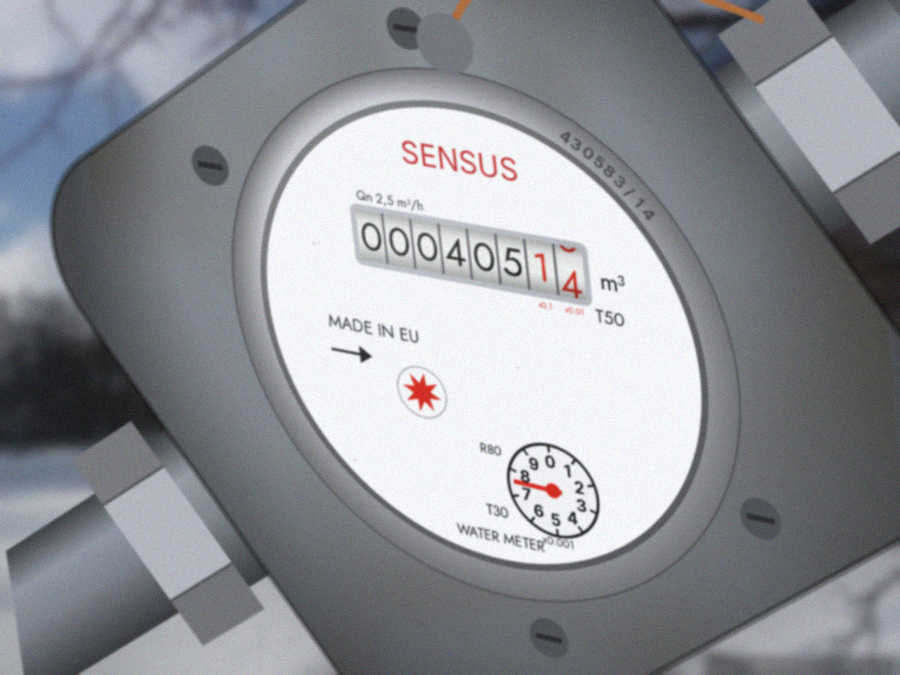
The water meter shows 405.137,m³
